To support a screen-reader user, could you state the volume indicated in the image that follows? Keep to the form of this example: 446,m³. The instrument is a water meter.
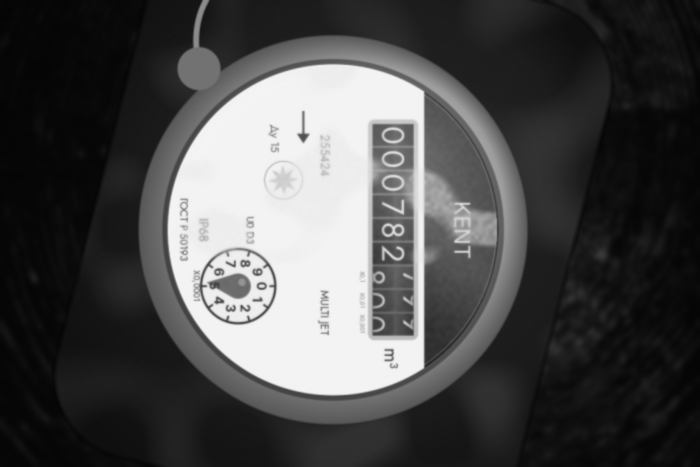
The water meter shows 782.7995,m³
